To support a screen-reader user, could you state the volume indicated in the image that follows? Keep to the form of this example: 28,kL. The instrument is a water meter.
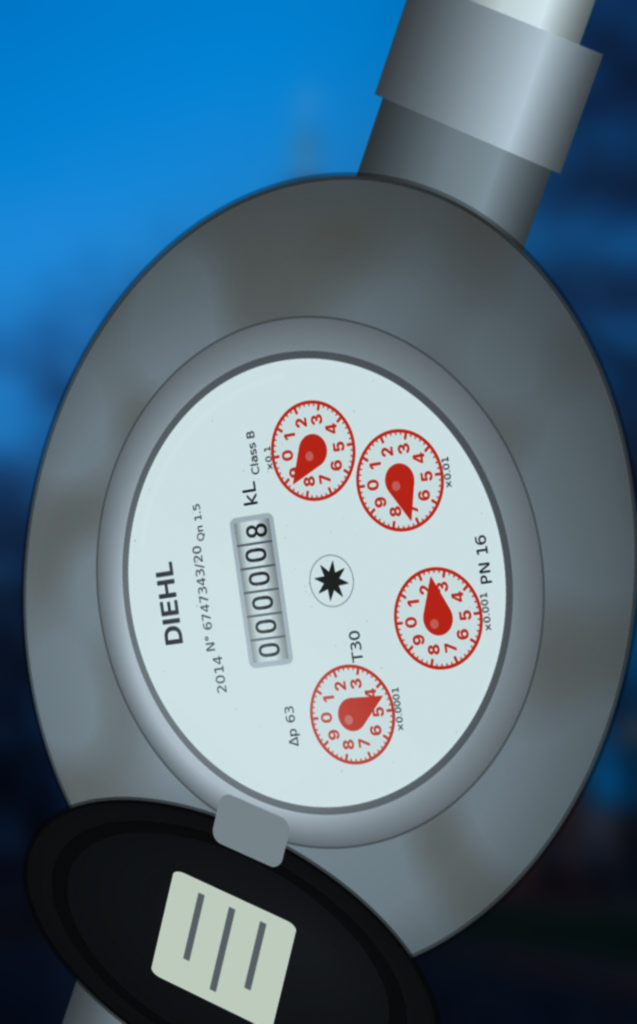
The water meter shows 7.8724,kL
